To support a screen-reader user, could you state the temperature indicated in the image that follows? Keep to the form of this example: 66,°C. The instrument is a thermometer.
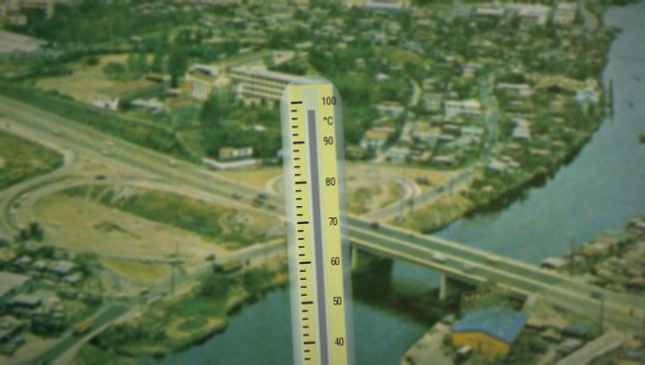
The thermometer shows 98,°C
